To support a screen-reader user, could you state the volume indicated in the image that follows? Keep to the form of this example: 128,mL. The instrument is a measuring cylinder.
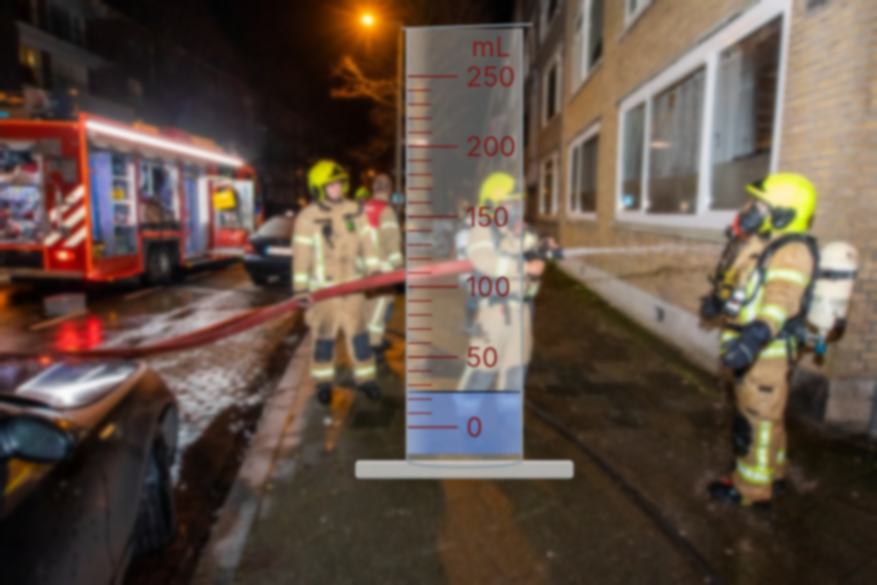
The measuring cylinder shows 25,mL
